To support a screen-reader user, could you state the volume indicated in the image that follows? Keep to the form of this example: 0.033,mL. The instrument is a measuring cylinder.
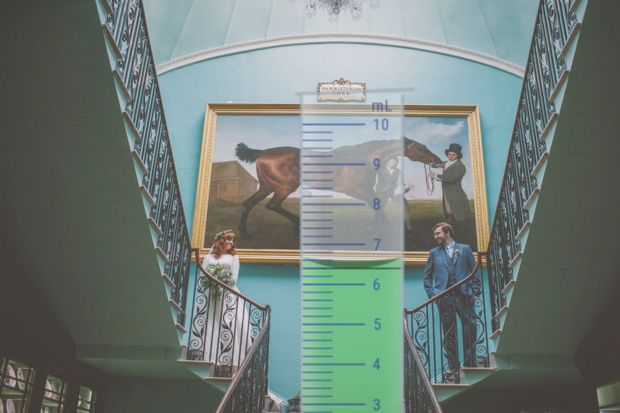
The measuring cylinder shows 6.4,mL
